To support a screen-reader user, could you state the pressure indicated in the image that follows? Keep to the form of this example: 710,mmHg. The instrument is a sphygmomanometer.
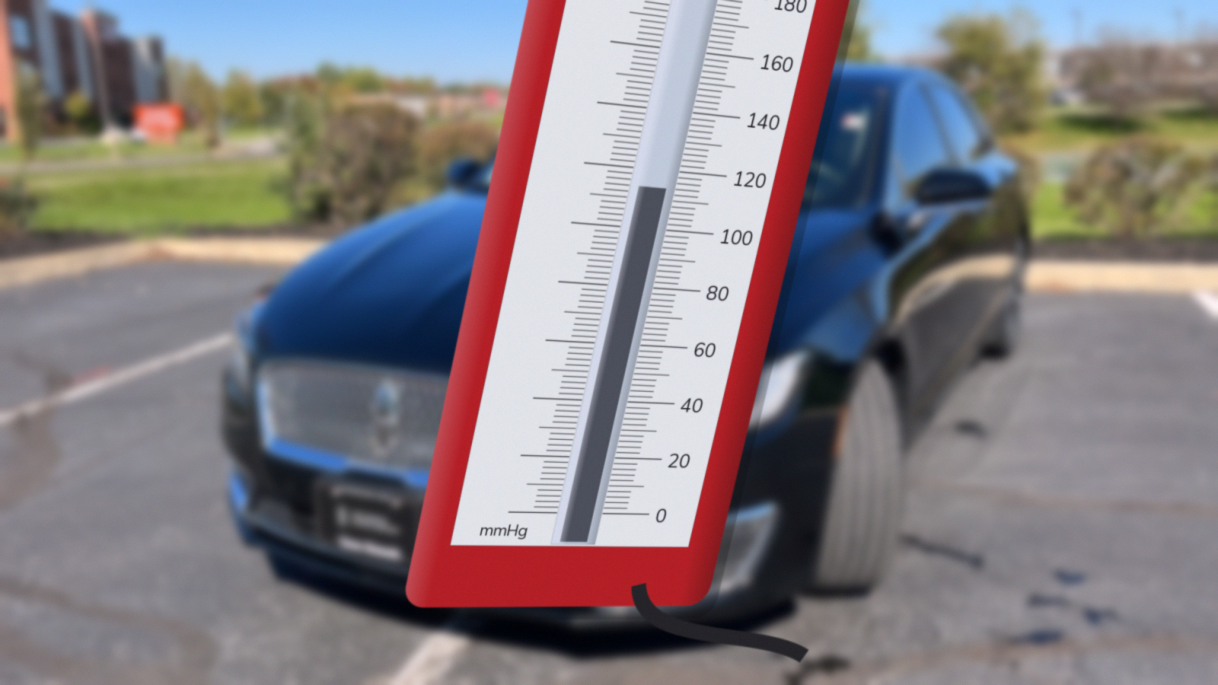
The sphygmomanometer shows 114,mmHg
